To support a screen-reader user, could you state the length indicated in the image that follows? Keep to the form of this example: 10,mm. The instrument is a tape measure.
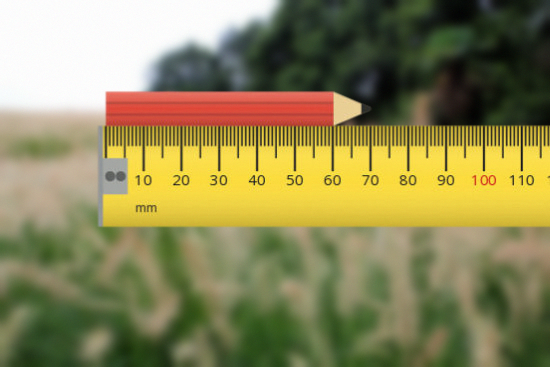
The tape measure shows 70,mm
